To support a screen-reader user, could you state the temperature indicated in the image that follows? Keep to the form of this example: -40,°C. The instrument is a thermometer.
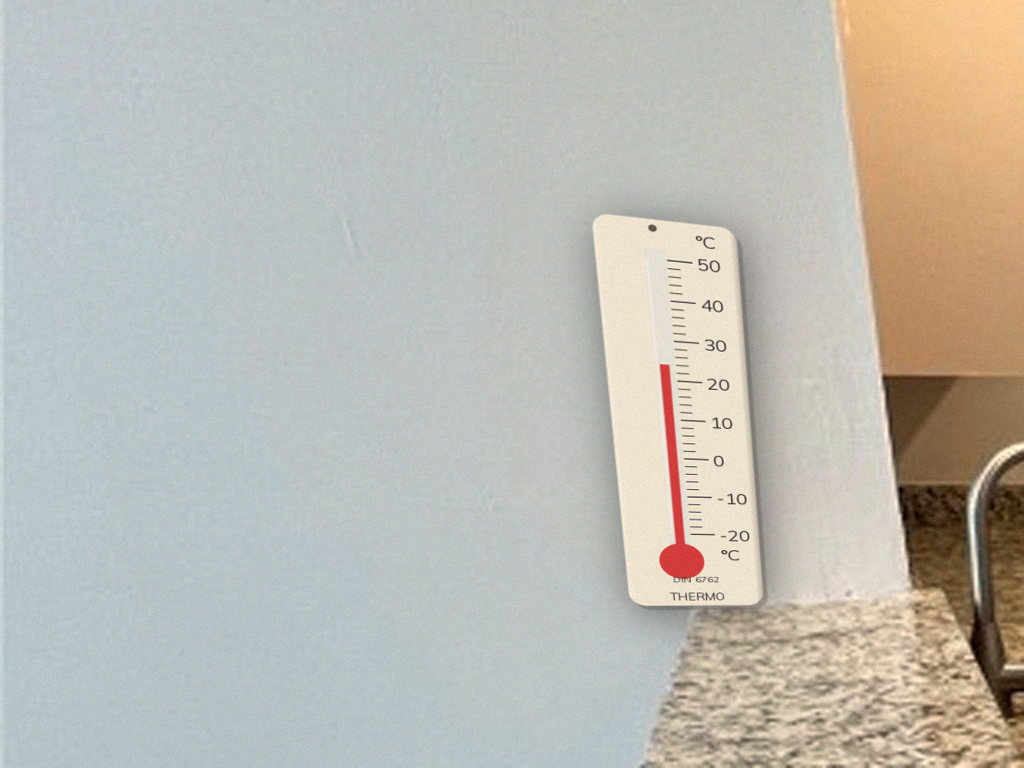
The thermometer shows 24,°C
